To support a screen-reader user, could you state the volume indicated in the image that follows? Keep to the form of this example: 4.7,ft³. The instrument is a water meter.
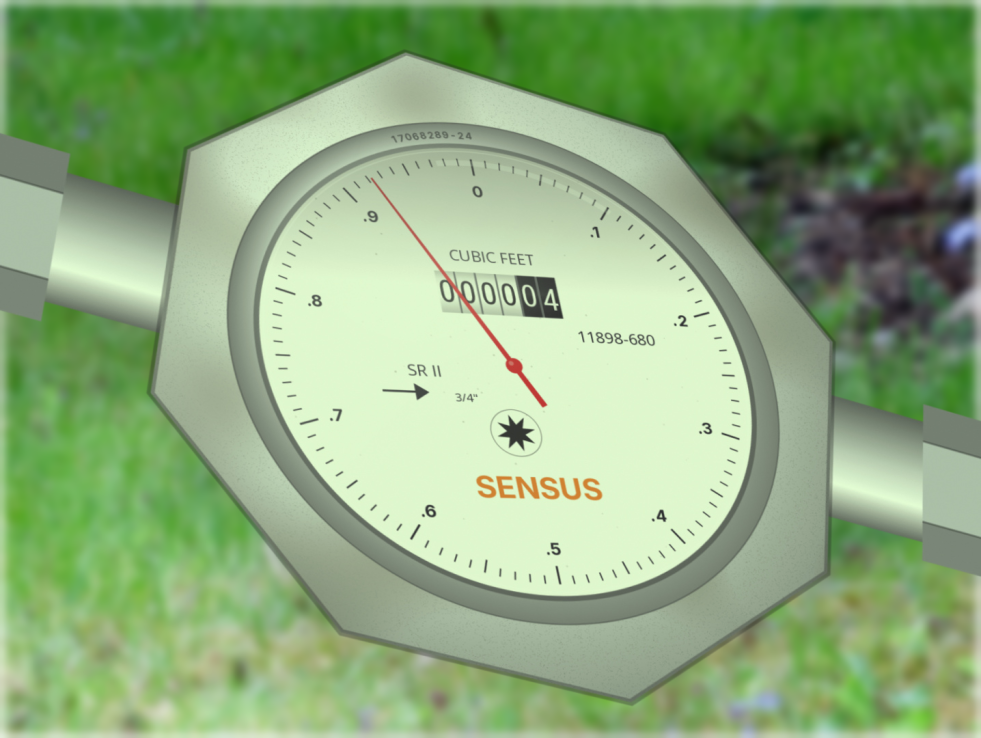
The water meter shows 3.92,ft³
